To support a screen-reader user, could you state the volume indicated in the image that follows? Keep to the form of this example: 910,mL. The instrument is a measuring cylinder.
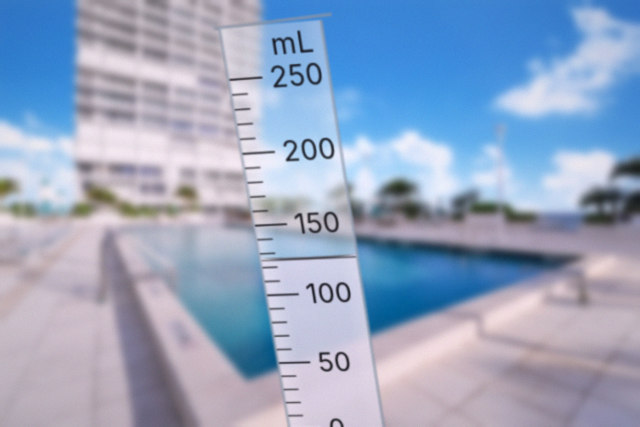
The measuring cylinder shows 125,mL
